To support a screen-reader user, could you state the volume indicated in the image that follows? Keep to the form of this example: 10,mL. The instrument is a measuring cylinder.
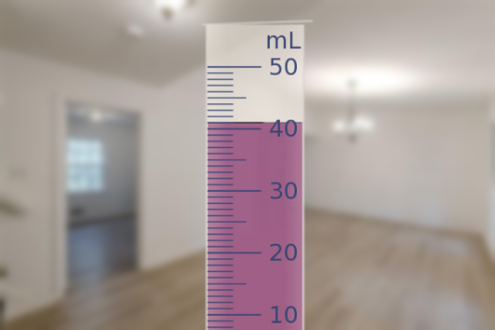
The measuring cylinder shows 41,mL
